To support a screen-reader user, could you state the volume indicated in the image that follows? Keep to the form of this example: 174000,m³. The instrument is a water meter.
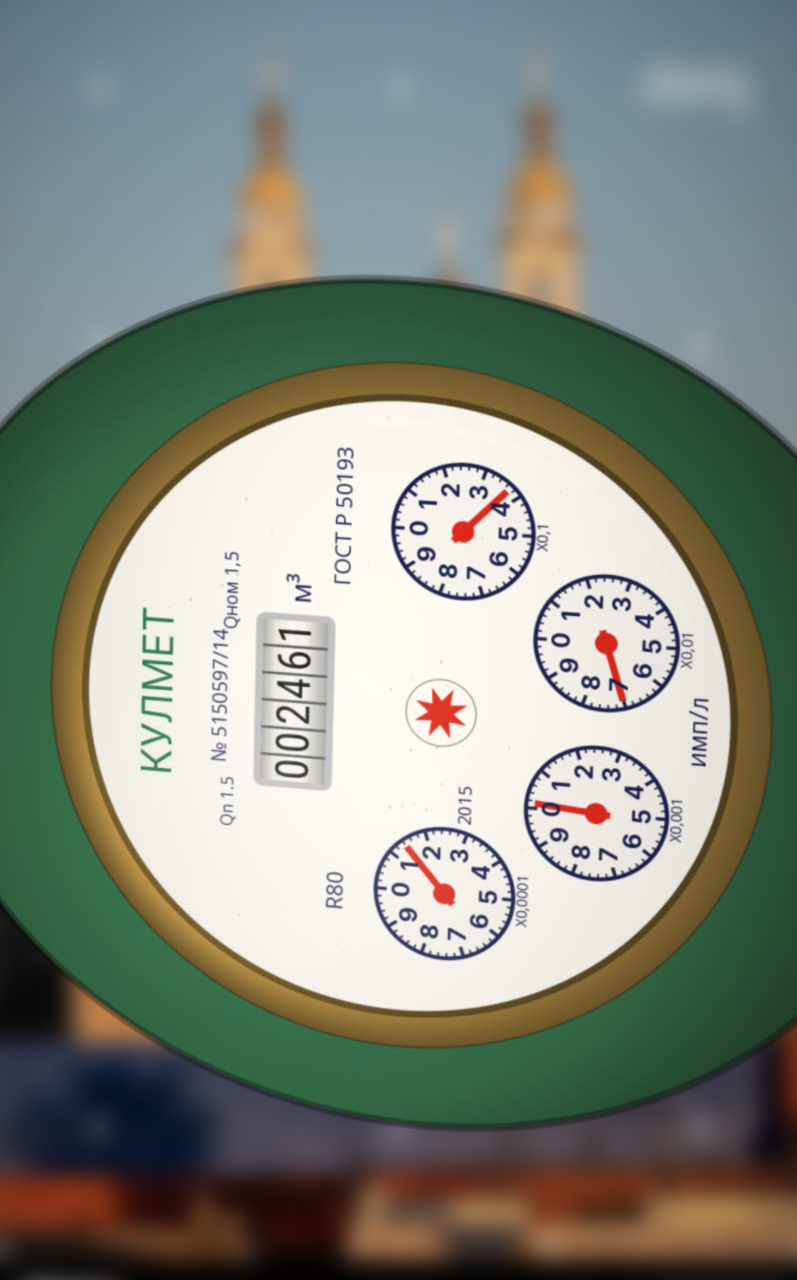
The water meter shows 2461.3701,m³
